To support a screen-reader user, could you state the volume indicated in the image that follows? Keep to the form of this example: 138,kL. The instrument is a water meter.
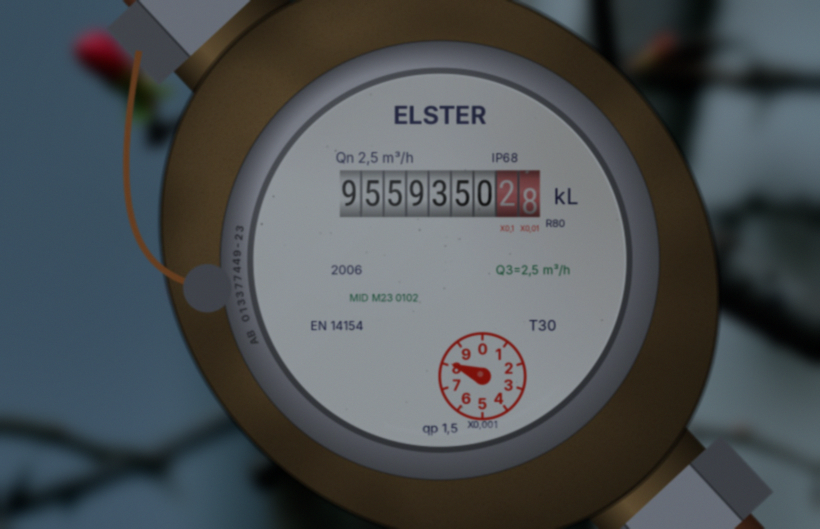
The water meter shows 9559350.278,kL
